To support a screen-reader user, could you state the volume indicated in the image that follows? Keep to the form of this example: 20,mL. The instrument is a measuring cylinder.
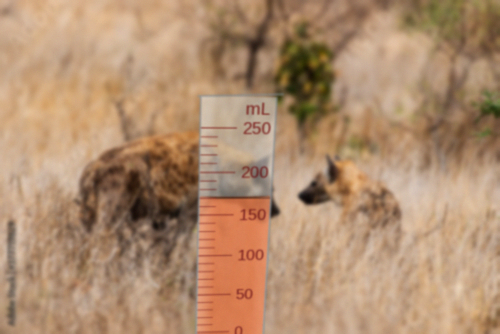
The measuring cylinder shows 170,mL
